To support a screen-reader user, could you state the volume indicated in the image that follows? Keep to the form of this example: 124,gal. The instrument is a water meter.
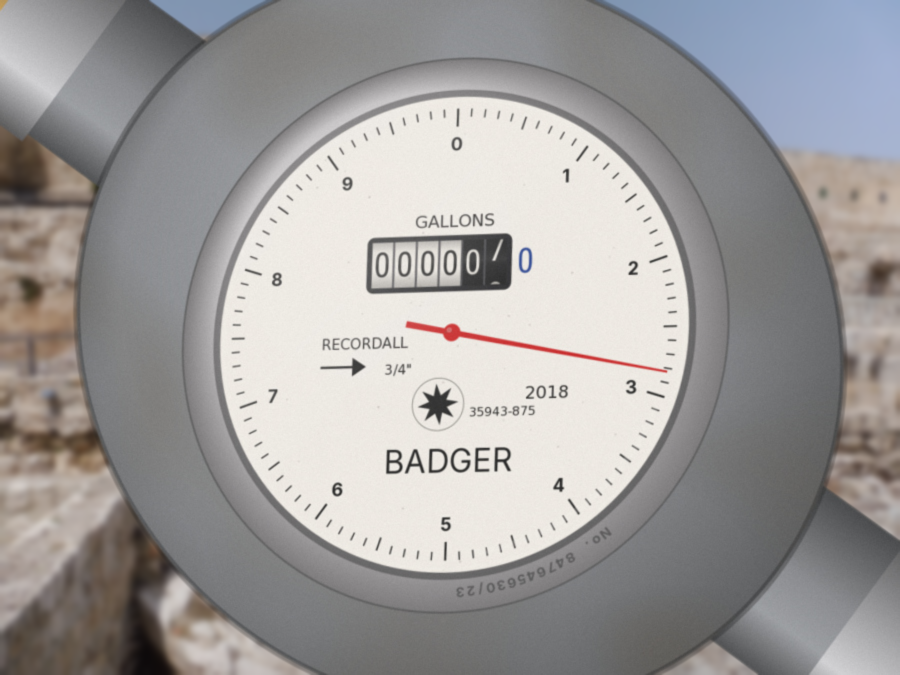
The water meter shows 72.8,gal
